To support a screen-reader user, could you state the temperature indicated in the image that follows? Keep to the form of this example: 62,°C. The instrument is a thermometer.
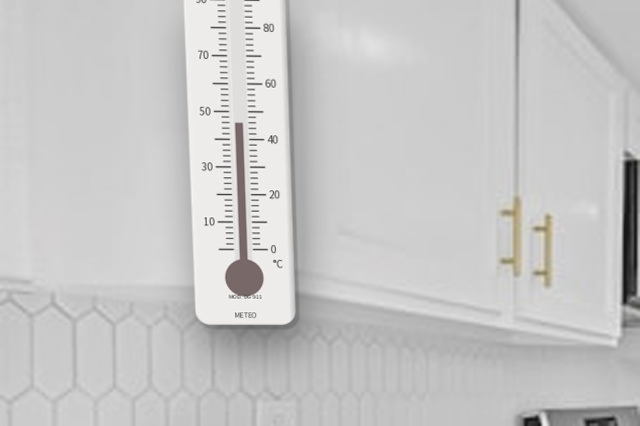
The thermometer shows 46,°C
